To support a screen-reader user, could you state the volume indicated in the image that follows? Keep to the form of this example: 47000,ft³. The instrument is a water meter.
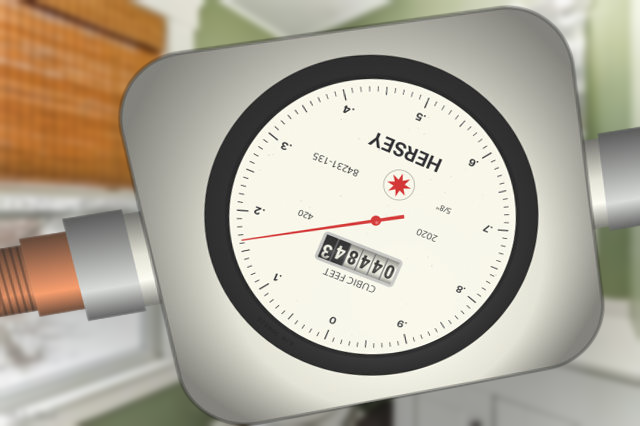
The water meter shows 44843.16,ft³
